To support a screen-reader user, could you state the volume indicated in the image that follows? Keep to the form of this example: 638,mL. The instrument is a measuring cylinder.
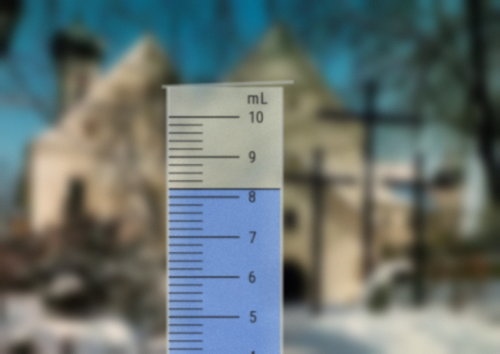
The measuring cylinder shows 8.2,mL
